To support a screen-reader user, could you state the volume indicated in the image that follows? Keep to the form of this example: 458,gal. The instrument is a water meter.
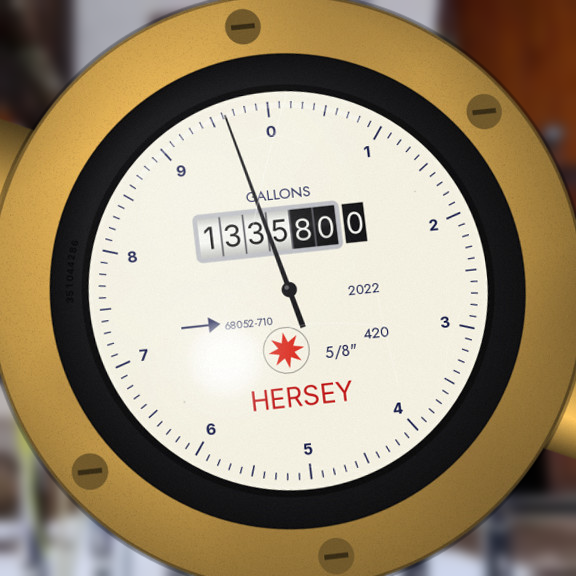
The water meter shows 1335799.6,gal
